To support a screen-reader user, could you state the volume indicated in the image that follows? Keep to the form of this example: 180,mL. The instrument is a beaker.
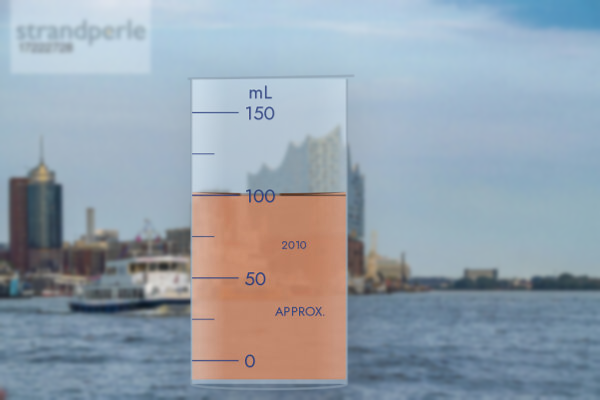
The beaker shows 100,mL
